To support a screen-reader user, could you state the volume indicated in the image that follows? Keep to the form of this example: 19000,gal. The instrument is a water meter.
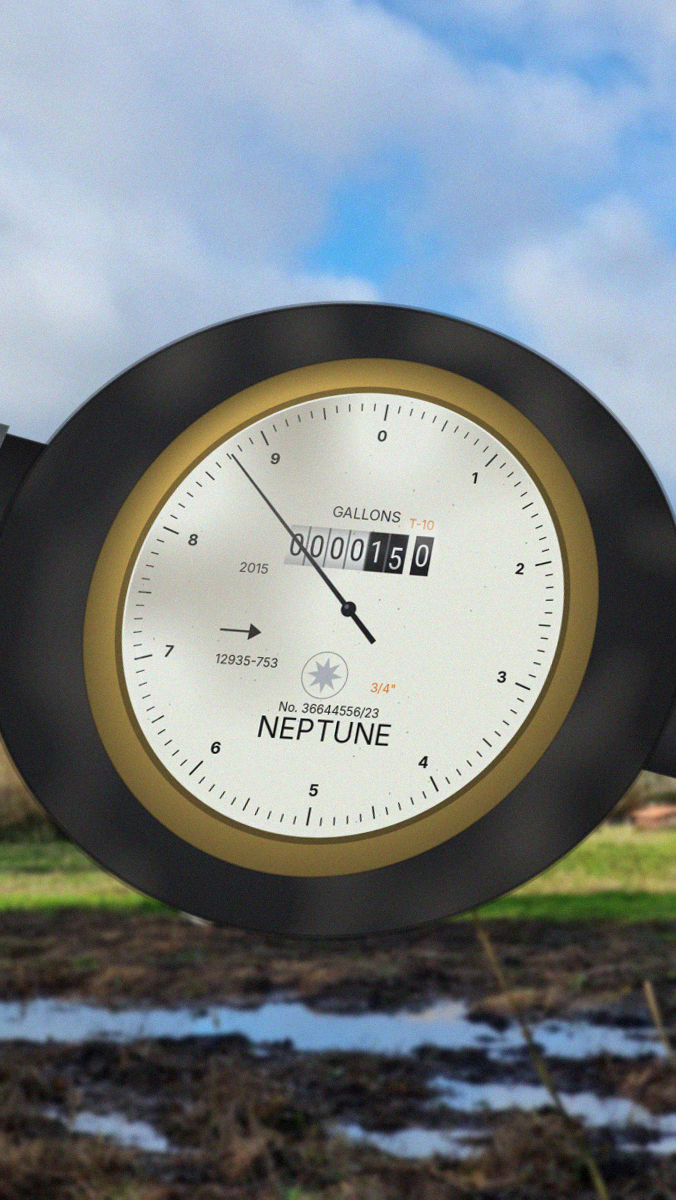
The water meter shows 148.7,gal
